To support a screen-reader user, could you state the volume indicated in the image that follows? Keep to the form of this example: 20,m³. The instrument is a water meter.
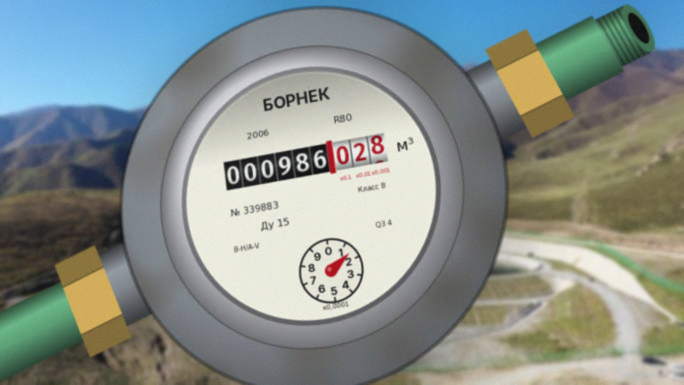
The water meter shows 986.0281,m³
